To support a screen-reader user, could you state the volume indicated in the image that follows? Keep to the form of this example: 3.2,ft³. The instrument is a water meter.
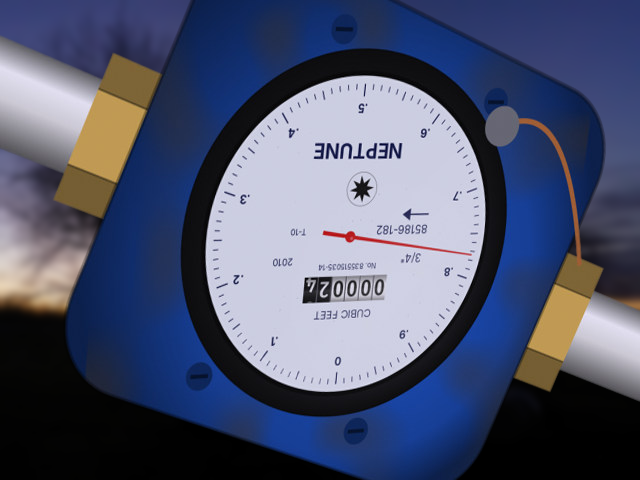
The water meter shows 23.77,ft³
